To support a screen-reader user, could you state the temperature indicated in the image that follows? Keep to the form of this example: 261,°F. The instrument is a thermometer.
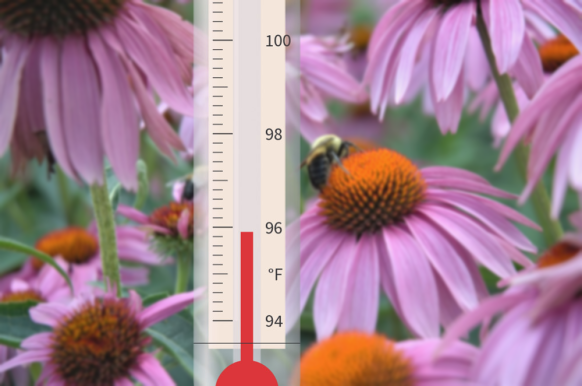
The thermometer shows 95.9,°F
